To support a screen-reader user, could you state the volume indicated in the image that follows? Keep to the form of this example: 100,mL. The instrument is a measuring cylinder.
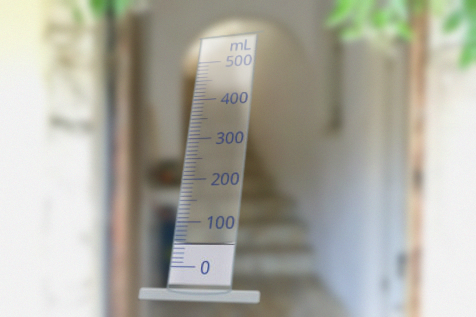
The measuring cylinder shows 50,mL
